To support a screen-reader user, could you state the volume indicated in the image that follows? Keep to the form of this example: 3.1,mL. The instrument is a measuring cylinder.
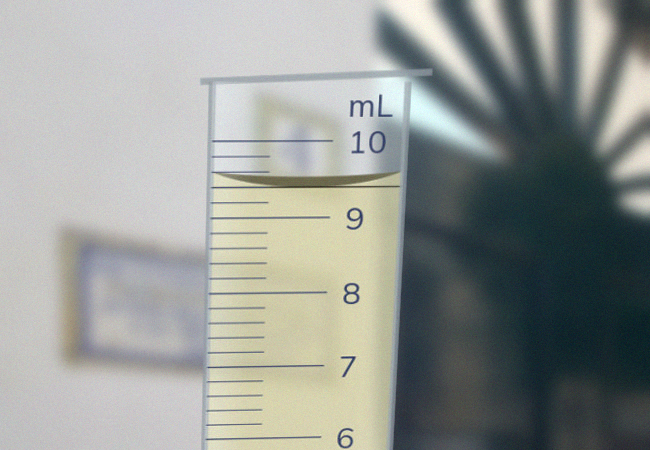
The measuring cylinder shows 9.4,mL
